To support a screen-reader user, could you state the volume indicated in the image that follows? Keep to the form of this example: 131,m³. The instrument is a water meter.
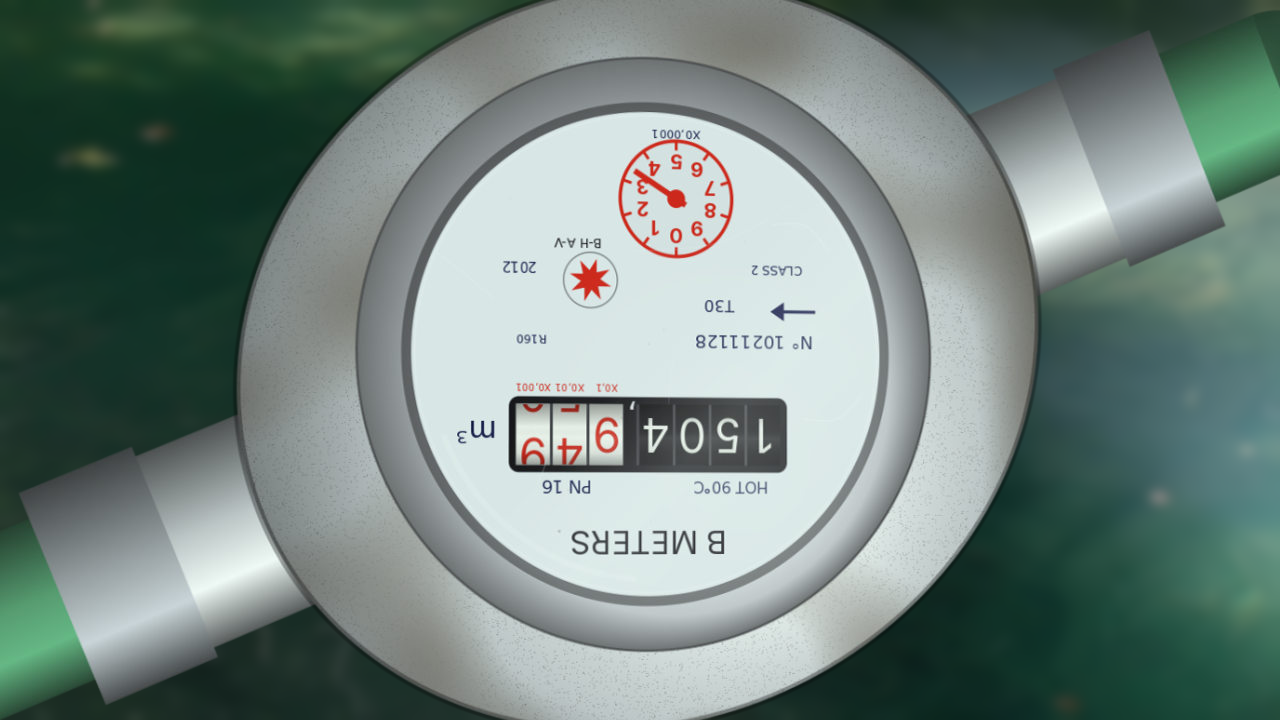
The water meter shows 1504.9493,m³
